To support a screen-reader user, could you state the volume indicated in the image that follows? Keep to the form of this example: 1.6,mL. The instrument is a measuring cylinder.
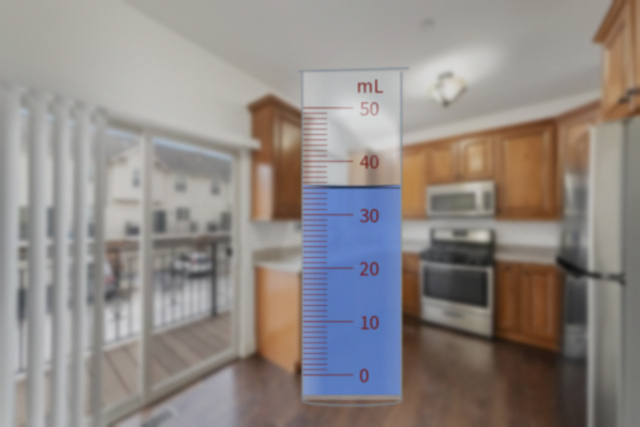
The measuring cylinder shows 35,mL
